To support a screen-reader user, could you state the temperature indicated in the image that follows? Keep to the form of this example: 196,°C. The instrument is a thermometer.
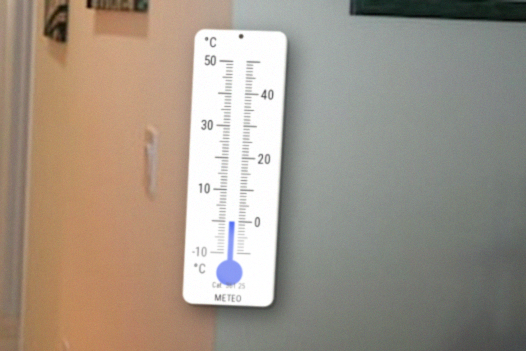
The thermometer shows 0,°C
